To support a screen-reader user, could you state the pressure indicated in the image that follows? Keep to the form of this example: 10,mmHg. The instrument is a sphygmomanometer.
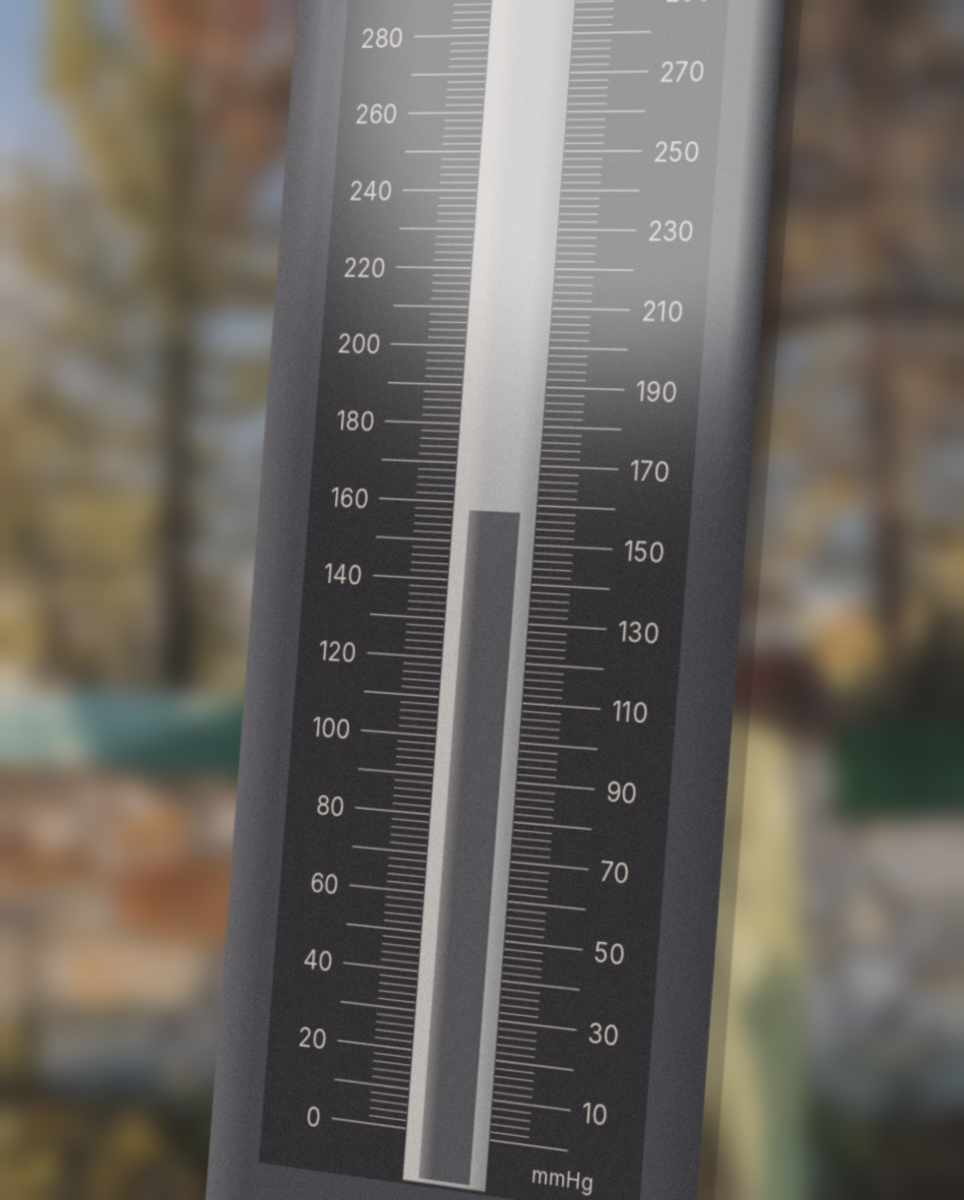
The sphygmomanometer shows 158,mmHg
